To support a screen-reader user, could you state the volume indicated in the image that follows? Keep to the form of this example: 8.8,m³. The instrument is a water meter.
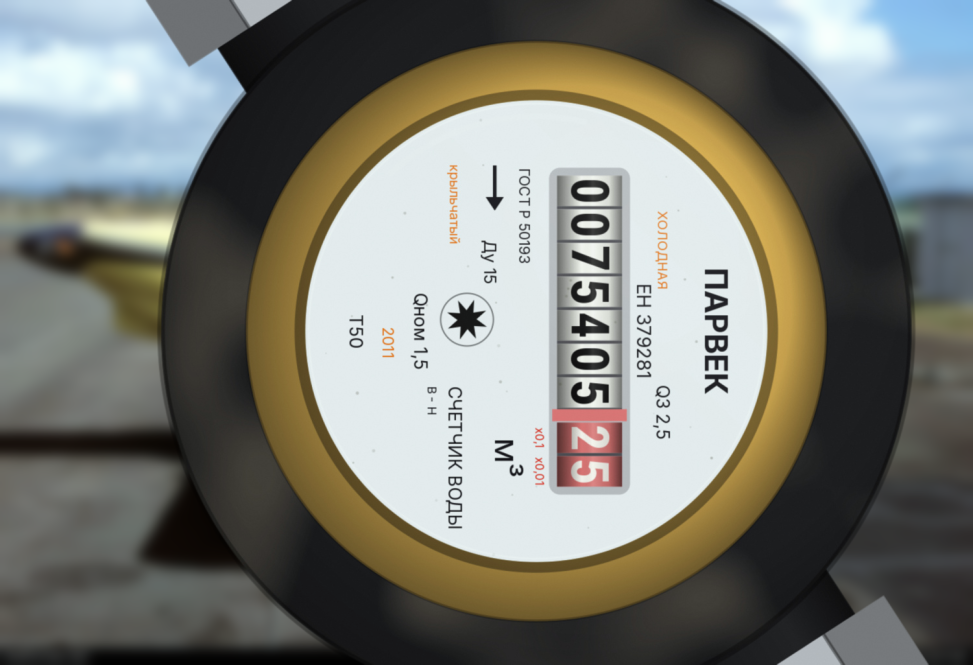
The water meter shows 75405.25,m³
